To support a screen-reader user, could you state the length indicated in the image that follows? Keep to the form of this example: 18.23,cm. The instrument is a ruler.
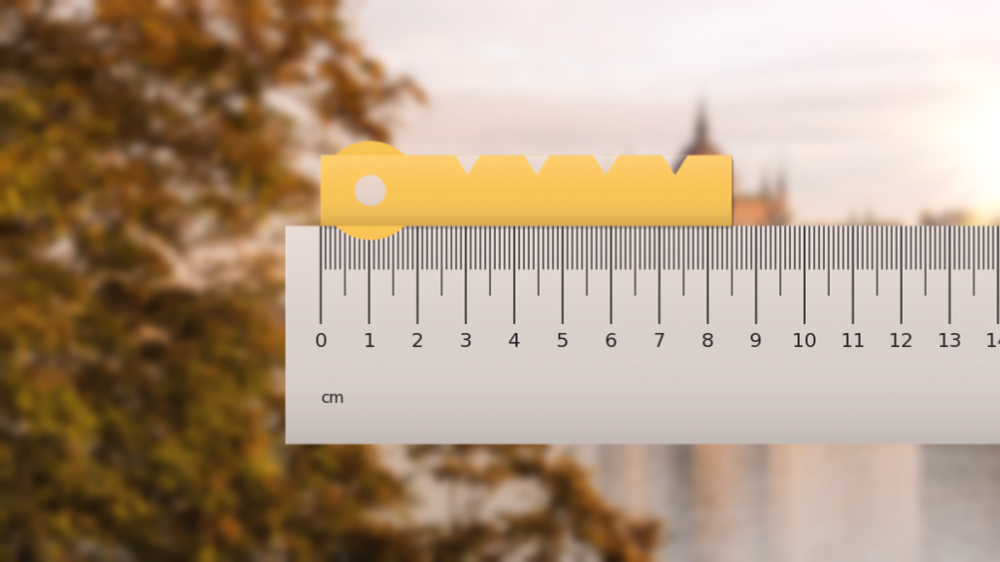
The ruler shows 8.5,cm
